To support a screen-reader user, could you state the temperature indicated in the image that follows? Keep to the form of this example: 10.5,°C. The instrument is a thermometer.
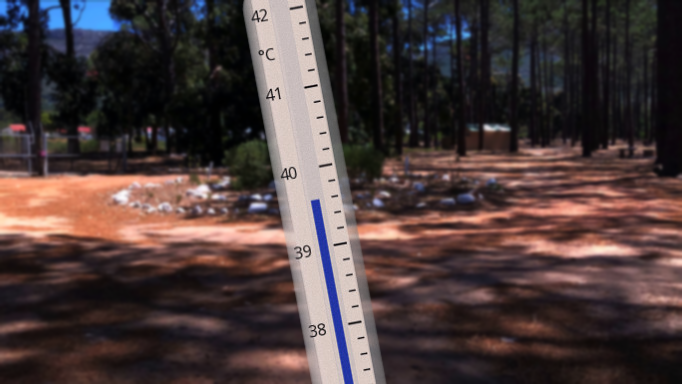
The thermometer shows 39.6,°C
